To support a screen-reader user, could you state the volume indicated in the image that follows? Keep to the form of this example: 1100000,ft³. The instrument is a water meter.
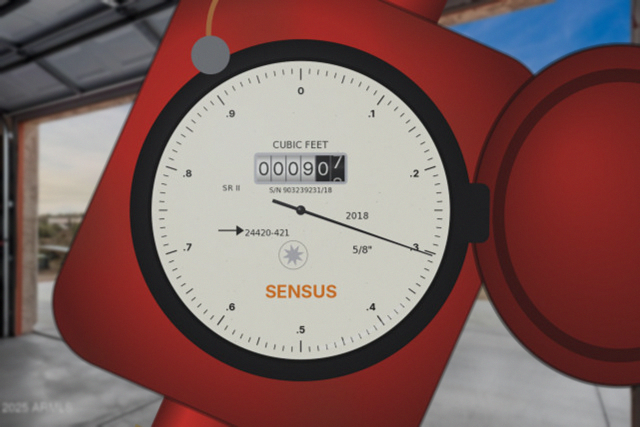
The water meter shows 907.30,ft³
